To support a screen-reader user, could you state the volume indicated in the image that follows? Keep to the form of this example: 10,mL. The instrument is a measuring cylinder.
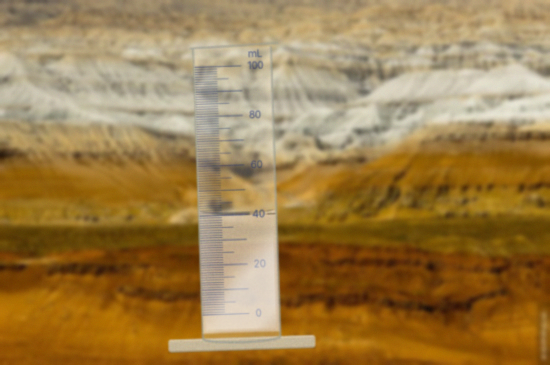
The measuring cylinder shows 40,mL
